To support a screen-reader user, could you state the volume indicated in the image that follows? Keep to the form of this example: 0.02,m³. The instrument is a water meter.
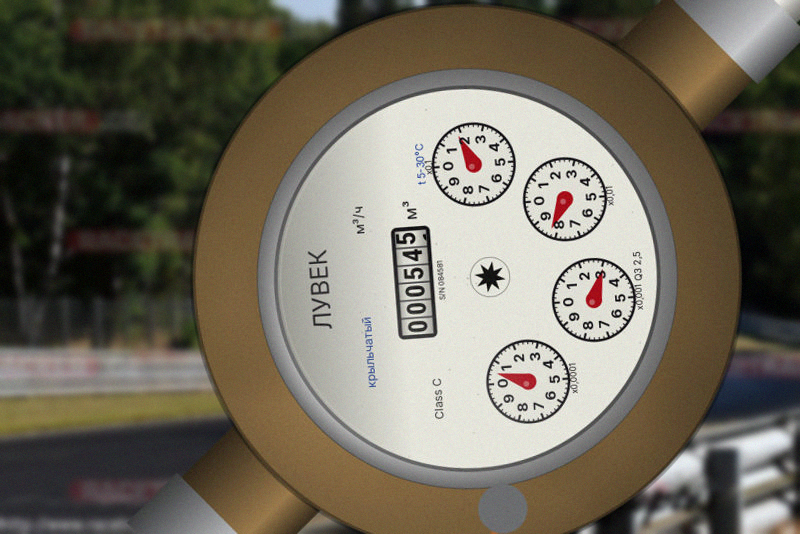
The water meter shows 545.1830,m³
